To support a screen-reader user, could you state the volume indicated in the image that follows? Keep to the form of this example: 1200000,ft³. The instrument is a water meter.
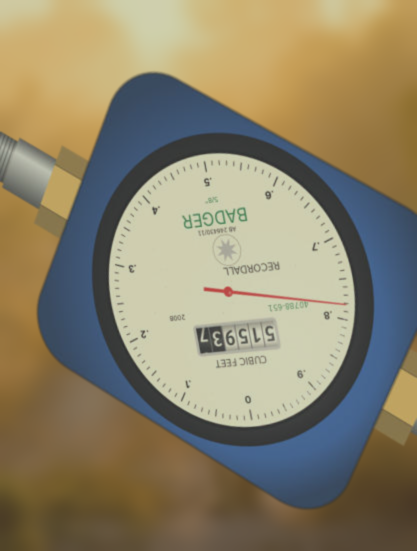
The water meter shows 515936.78,ft³
